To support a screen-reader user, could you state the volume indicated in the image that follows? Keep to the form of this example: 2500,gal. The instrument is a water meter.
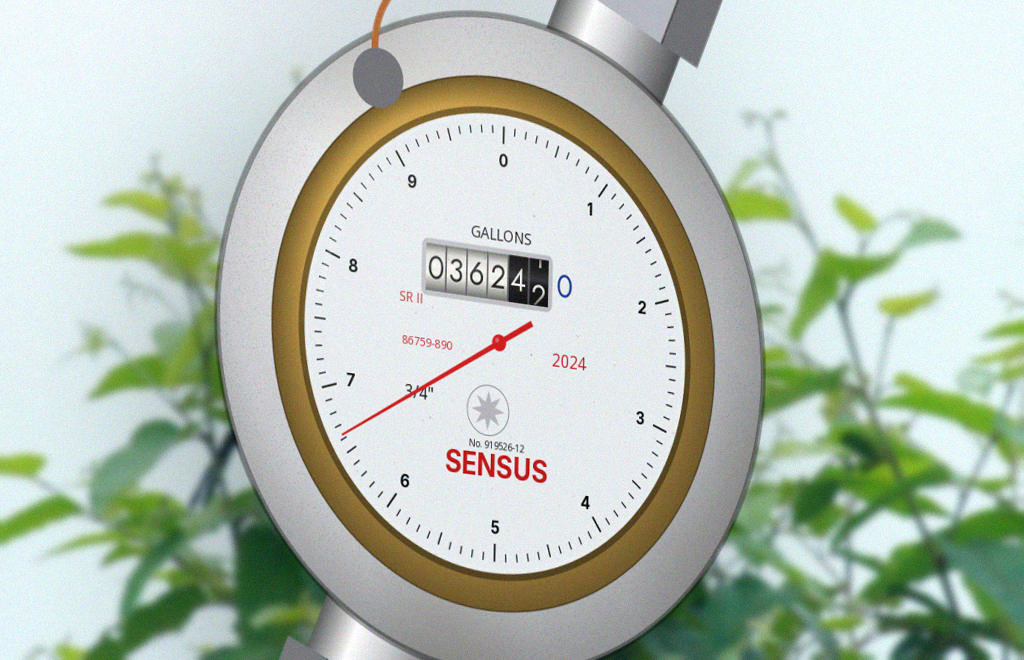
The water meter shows 362416.6,gal
